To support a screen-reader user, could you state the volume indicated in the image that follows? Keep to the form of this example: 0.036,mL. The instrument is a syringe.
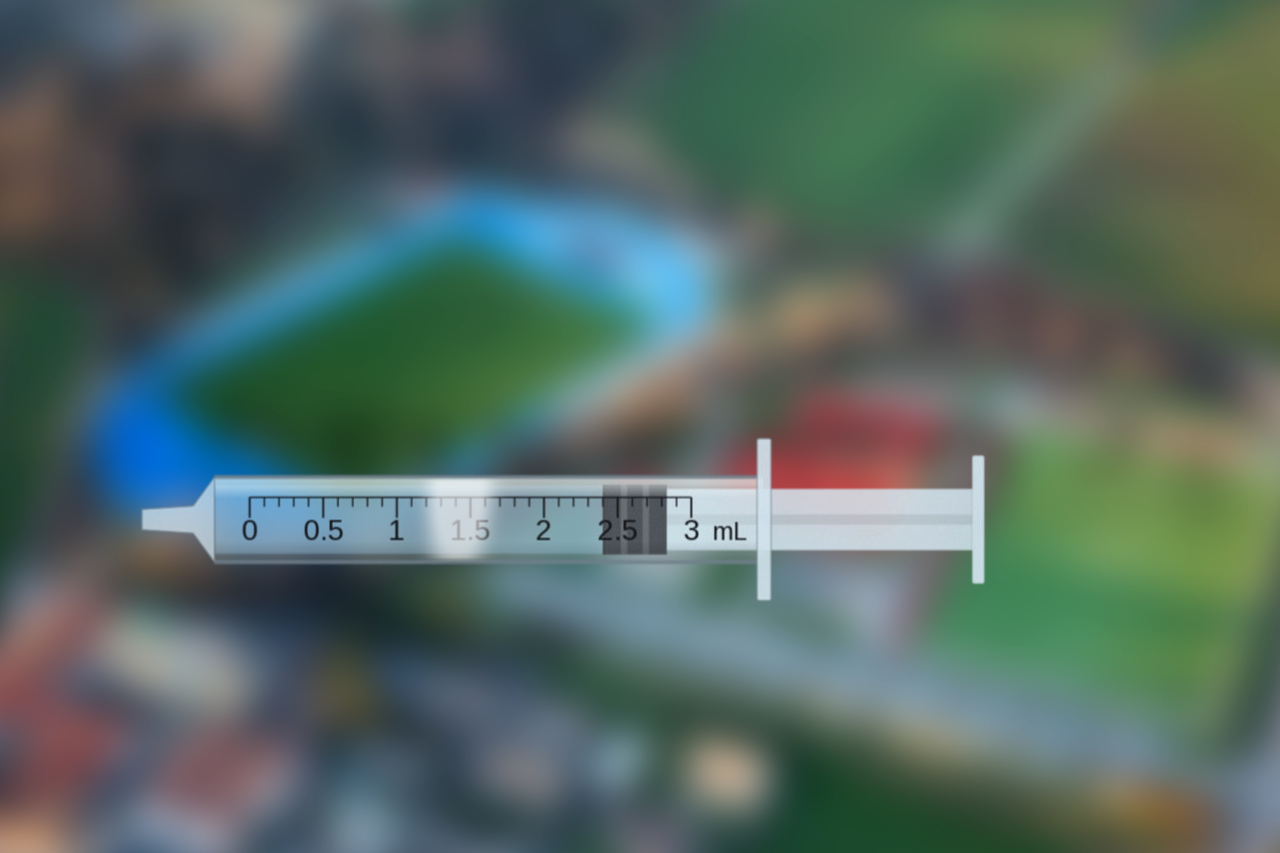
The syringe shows 2.4,mL
